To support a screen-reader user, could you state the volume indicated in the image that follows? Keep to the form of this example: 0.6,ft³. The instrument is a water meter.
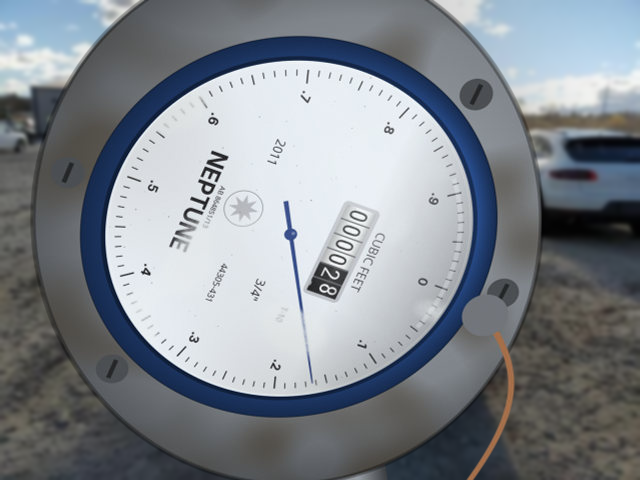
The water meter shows 28.16,ft³
